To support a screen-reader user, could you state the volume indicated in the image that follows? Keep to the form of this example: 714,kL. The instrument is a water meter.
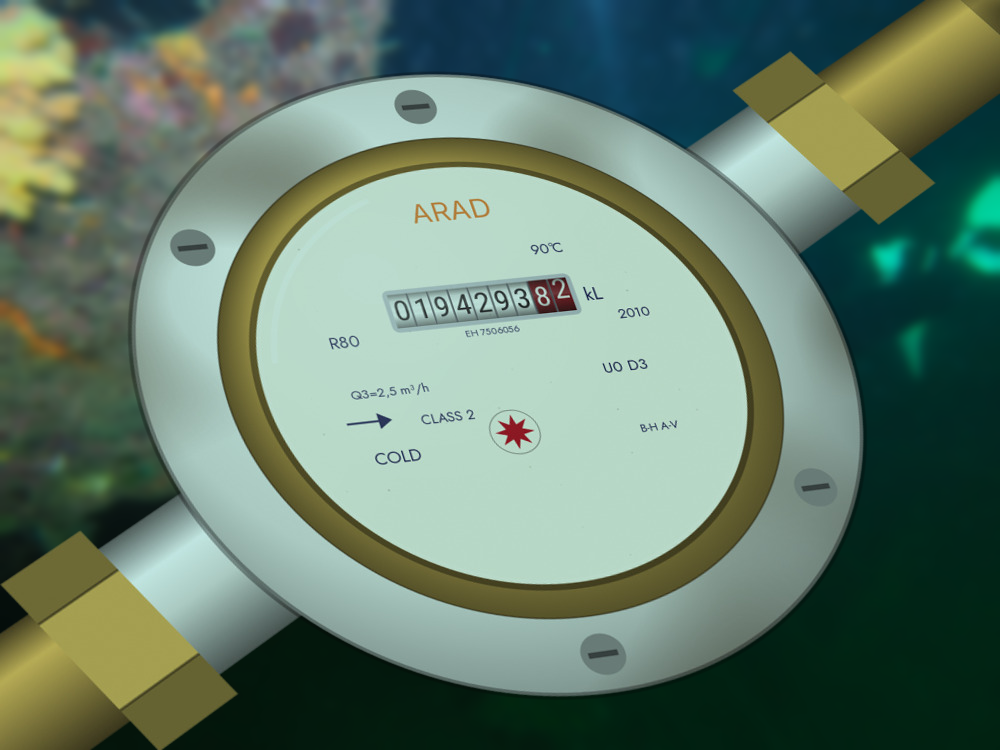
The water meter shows 194293.82,kL
